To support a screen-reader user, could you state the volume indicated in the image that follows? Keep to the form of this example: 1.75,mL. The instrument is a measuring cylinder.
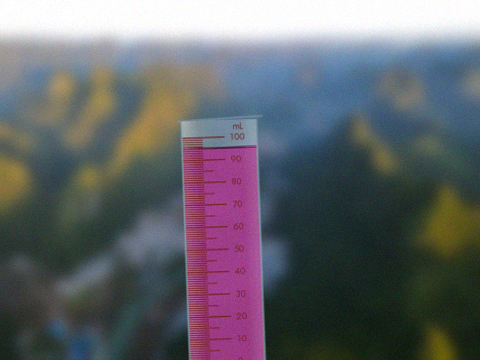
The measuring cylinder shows 95,mL
